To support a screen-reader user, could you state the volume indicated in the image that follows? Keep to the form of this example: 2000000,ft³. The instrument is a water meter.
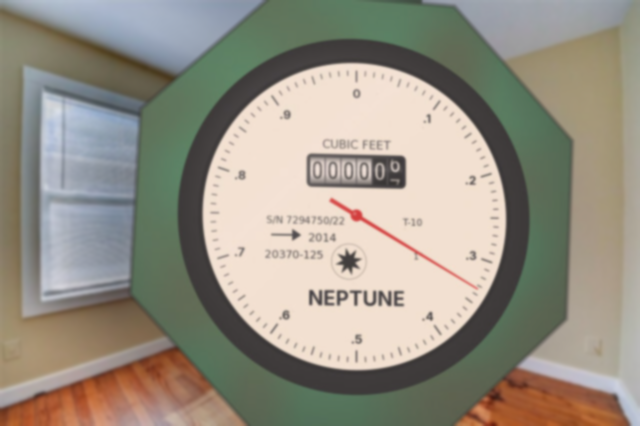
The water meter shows 6.33,ft³
